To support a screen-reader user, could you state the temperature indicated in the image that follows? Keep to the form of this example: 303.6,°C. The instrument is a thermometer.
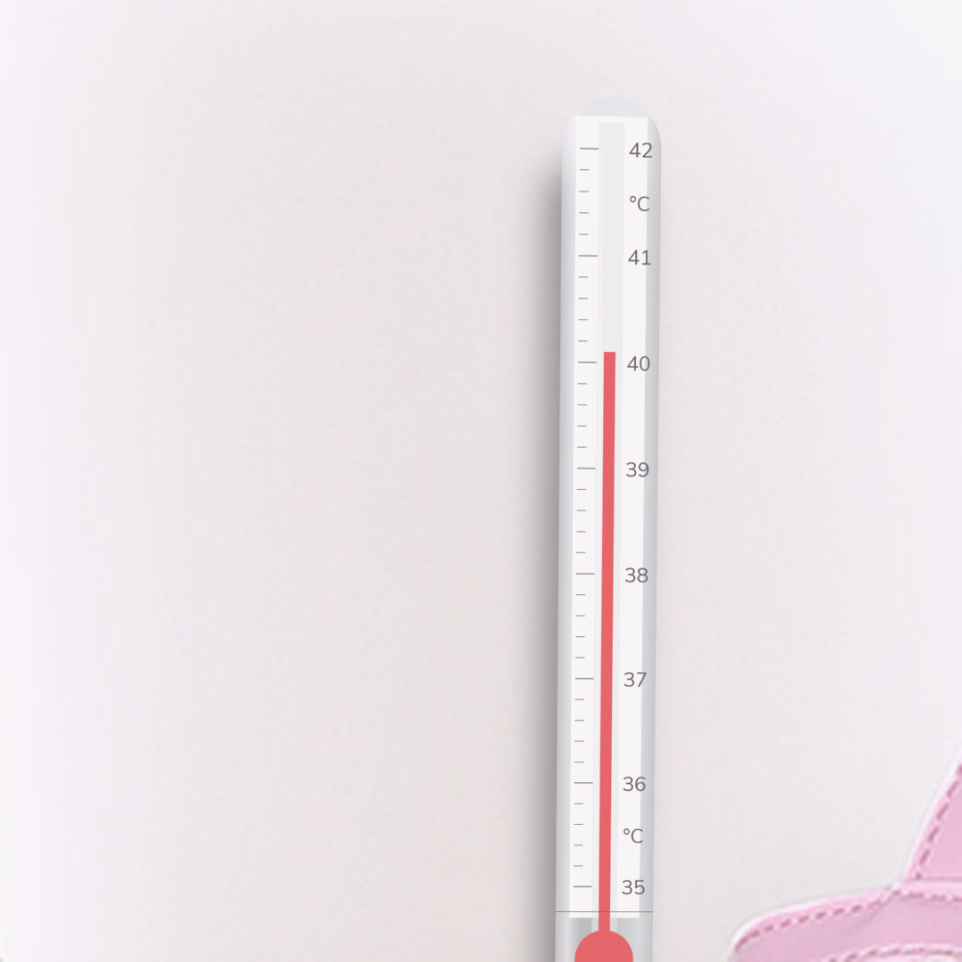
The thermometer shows 40.1,°C
